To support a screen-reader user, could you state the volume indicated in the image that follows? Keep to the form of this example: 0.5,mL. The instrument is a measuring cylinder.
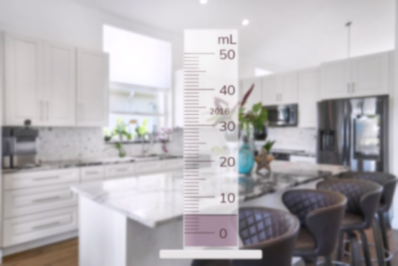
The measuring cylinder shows 5,mL
